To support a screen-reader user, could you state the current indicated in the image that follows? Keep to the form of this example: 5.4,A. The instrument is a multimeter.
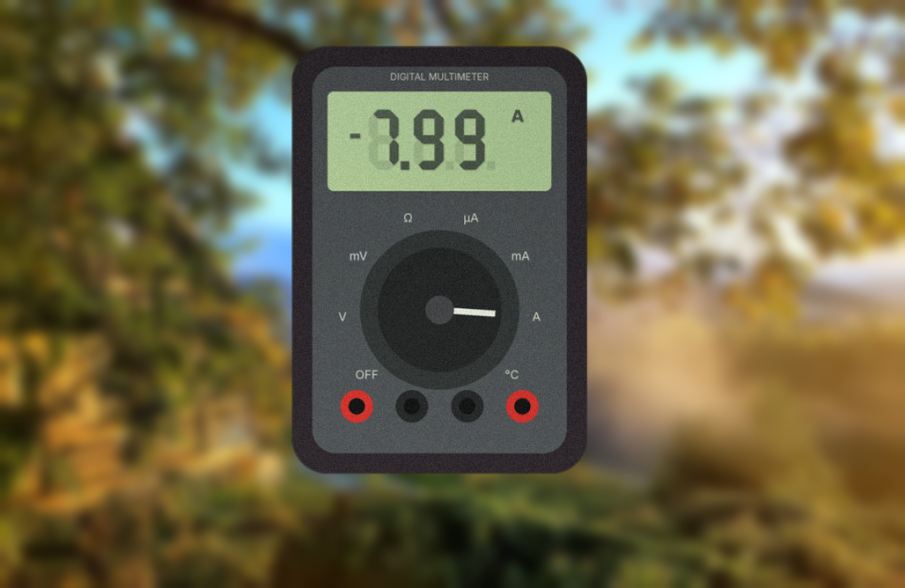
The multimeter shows -7.99,A
